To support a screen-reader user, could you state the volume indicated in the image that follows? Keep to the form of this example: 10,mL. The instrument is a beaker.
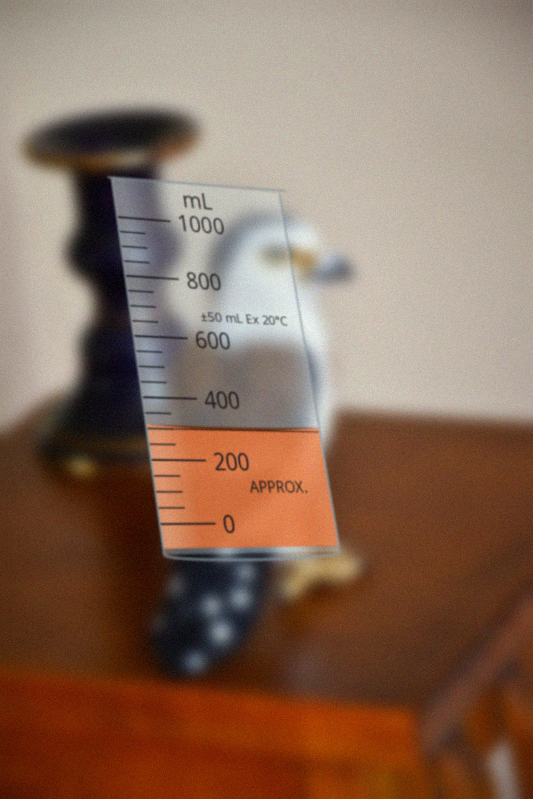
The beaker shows 300,mL
